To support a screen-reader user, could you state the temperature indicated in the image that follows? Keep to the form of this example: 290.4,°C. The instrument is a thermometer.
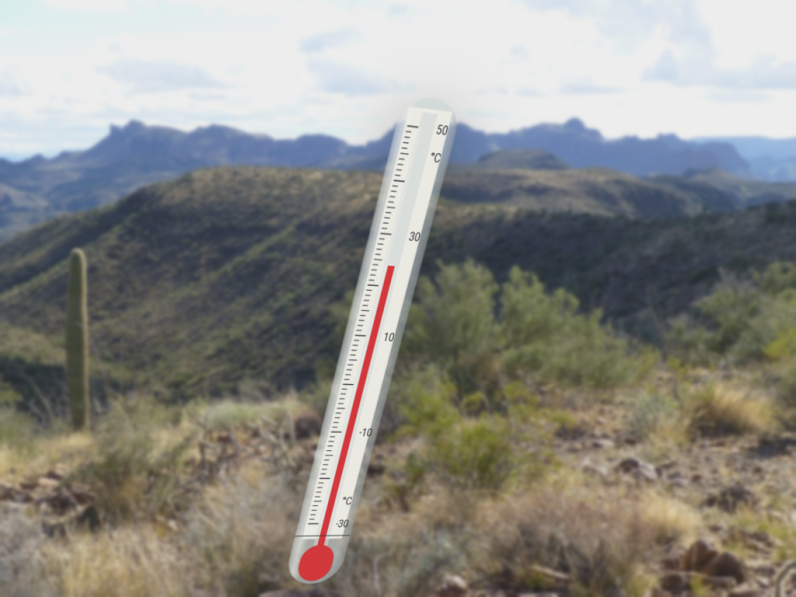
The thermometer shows 24,°C
